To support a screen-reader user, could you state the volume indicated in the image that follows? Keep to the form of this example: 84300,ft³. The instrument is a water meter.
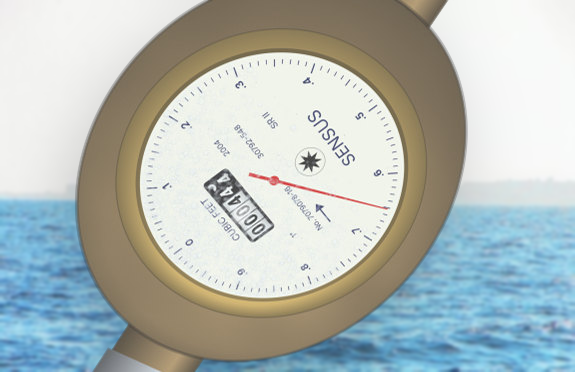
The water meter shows 443.65,ft³
